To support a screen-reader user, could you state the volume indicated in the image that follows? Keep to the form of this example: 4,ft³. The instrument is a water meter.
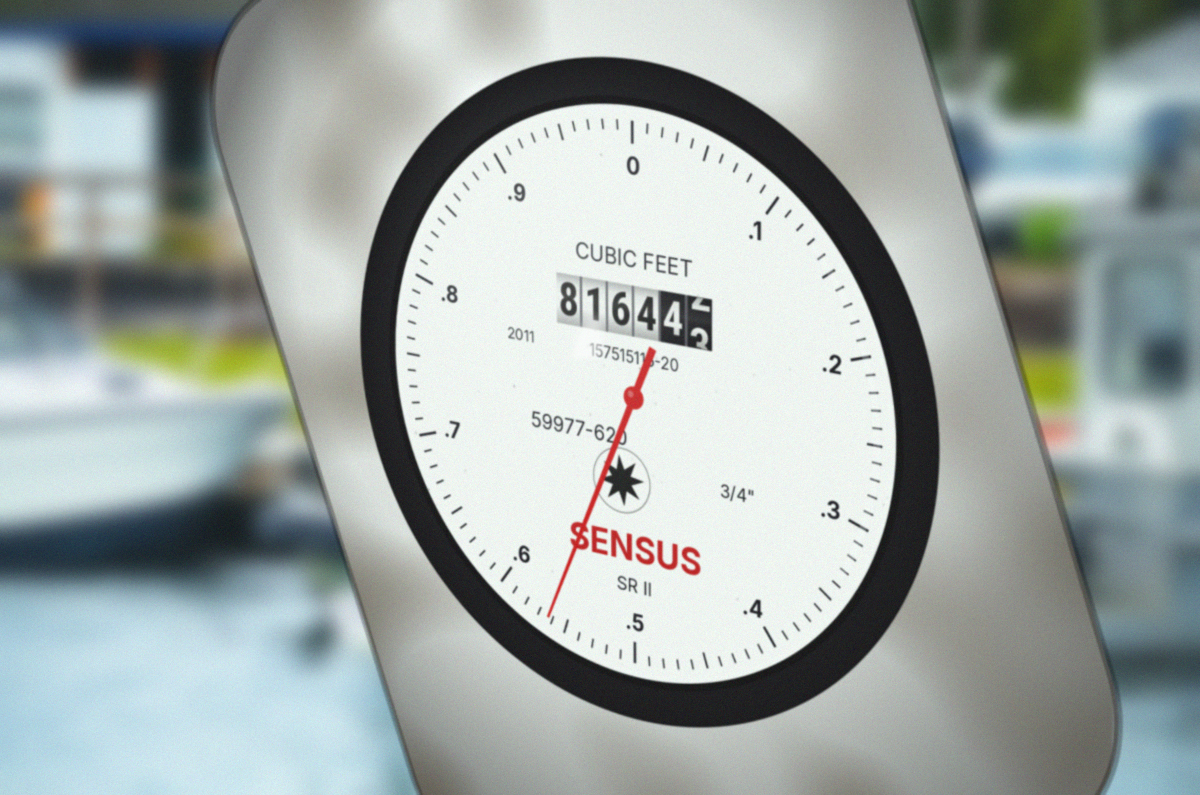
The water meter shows 816442.56,ft³
